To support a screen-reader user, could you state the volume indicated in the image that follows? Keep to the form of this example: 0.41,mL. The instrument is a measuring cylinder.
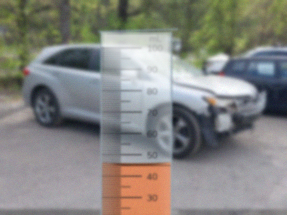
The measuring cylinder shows 45,mL
